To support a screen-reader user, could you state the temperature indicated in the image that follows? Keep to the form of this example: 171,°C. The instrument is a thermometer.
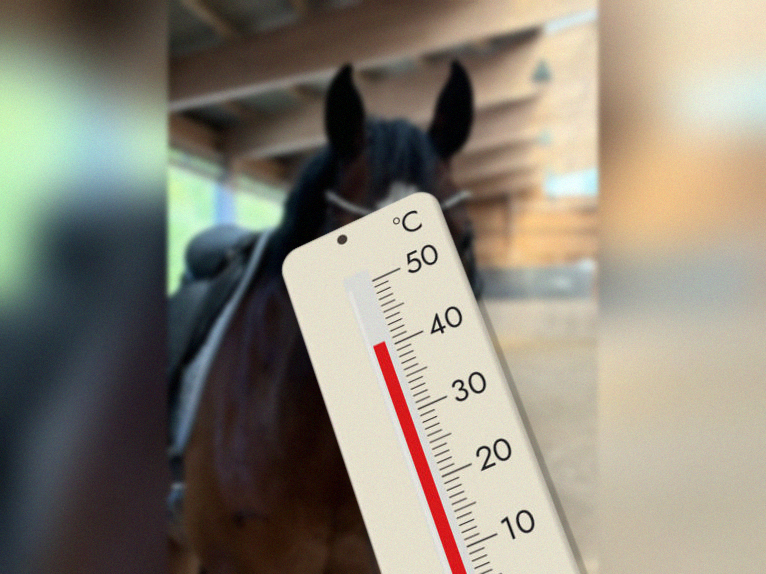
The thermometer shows 41,°C
